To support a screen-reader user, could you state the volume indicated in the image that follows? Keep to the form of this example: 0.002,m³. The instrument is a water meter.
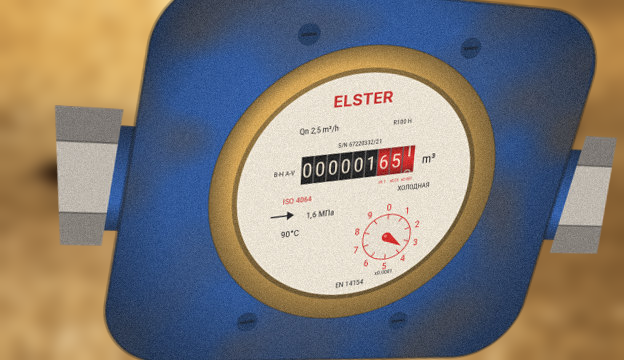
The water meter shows 1.6513,m³
